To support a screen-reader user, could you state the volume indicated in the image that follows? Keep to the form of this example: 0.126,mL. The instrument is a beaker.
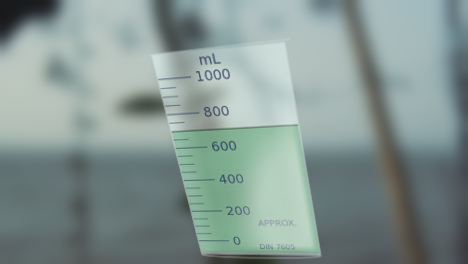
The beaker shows 700,mL
